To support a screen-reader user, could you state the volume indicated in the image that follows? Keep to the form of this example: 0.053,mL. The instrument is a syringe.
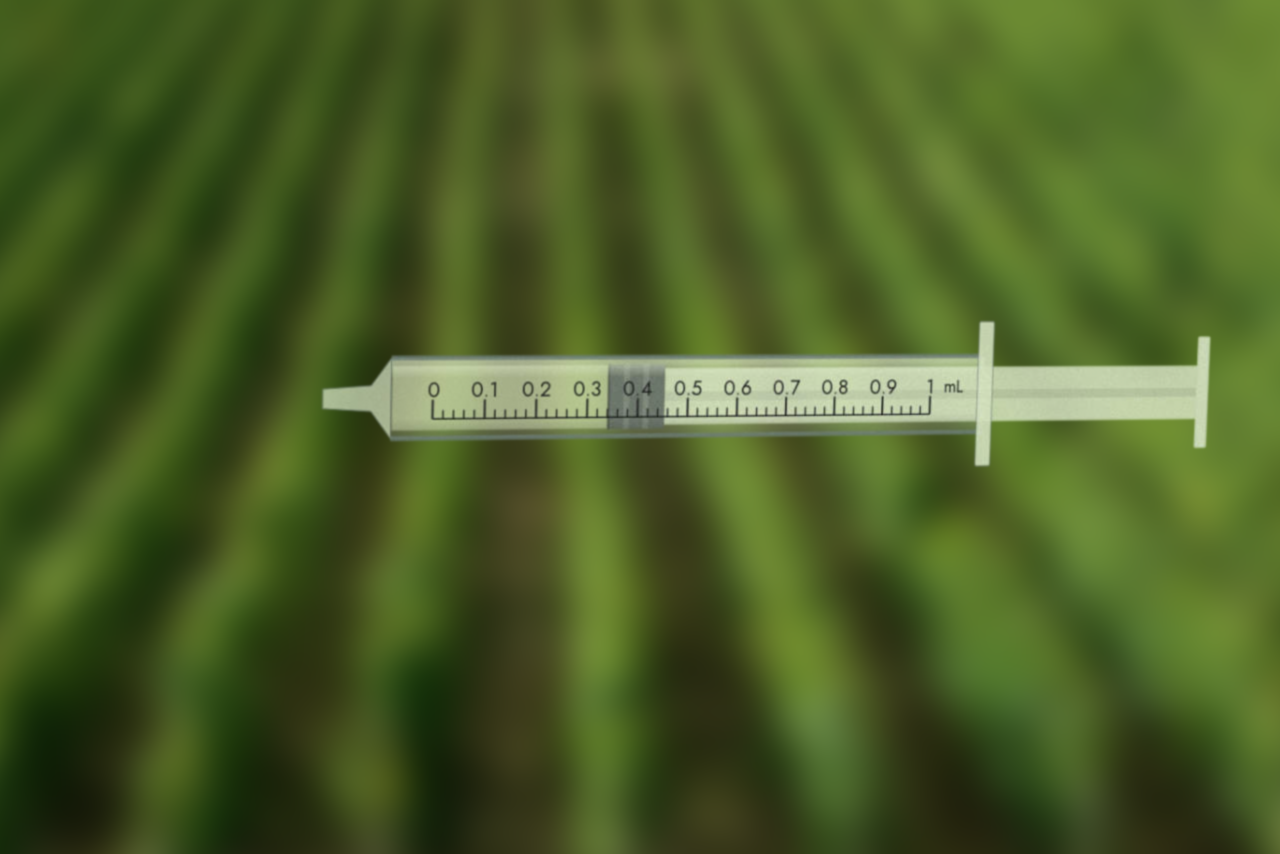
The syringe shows 0.34,mL
